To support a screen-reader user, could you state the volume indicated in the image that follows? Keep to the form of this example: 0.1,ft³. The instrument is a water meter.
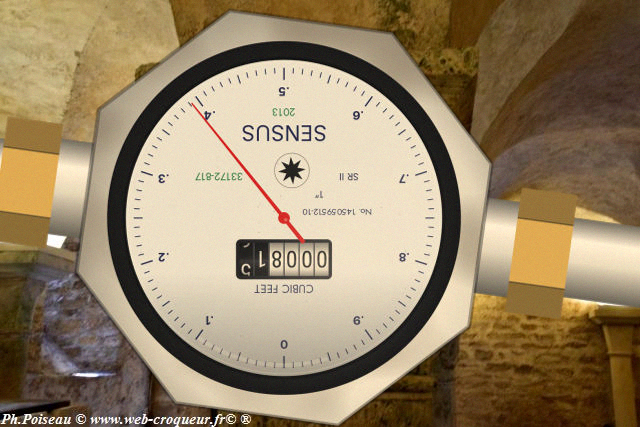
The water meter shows 815.39,ft³
